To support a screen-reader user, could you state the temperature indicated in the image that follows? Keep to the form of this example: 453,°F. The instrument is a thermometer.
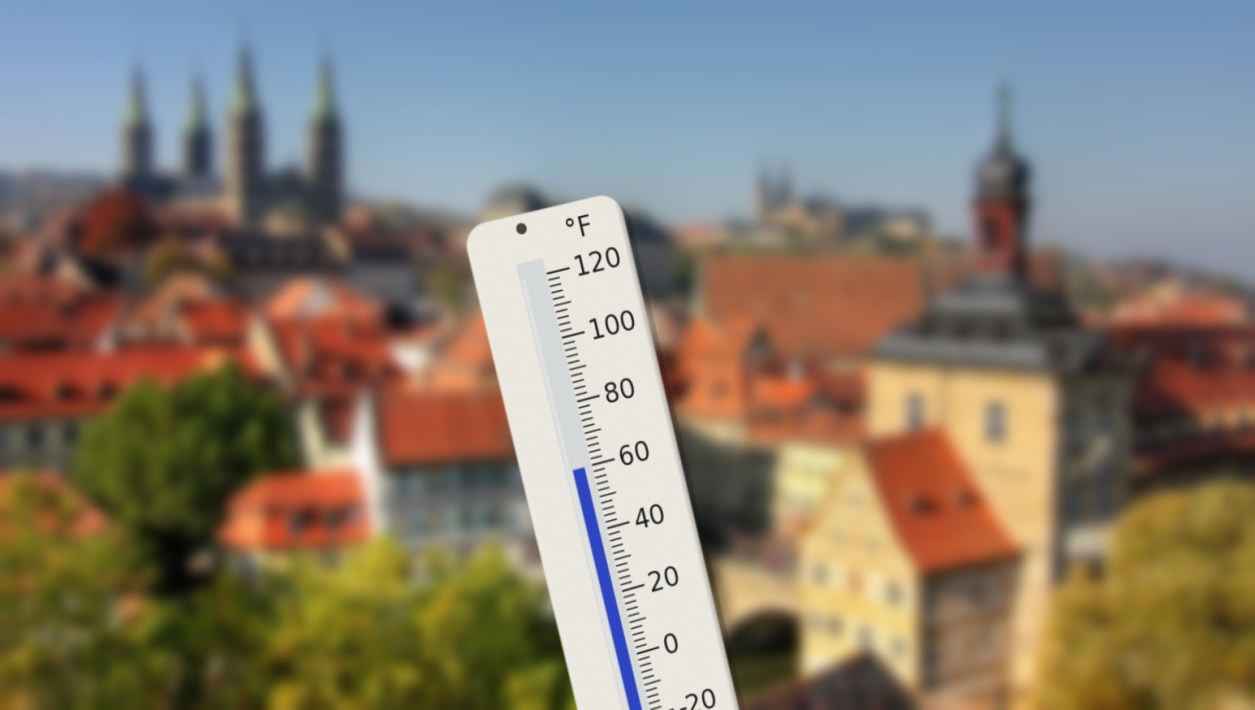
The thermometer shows 60,°F
